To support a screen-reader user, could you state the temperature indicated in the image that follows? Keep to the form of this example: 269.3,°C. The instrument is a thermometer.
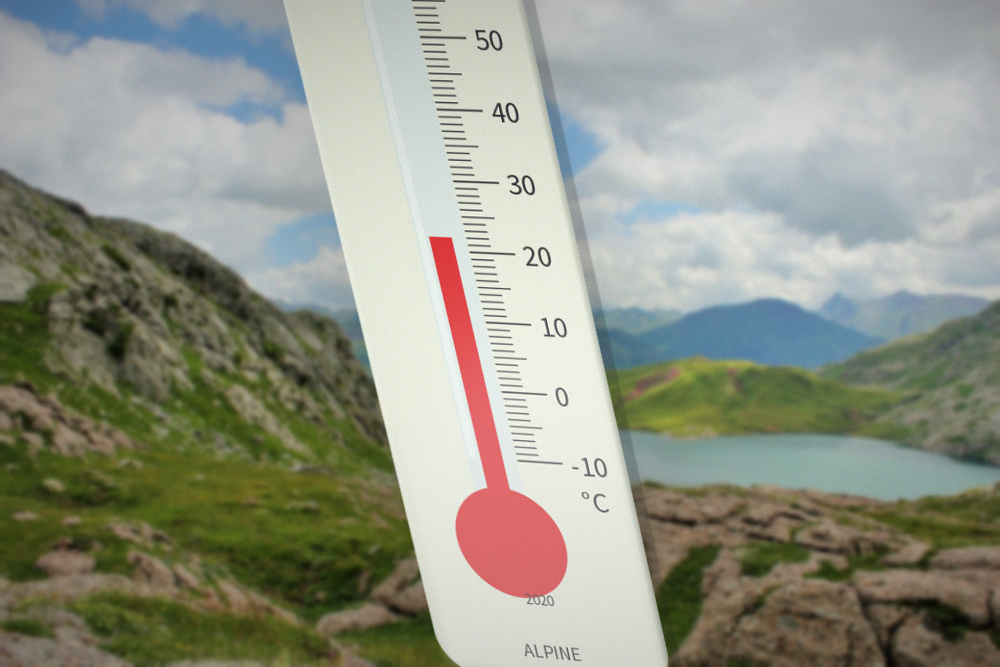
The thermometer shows 22,°C
